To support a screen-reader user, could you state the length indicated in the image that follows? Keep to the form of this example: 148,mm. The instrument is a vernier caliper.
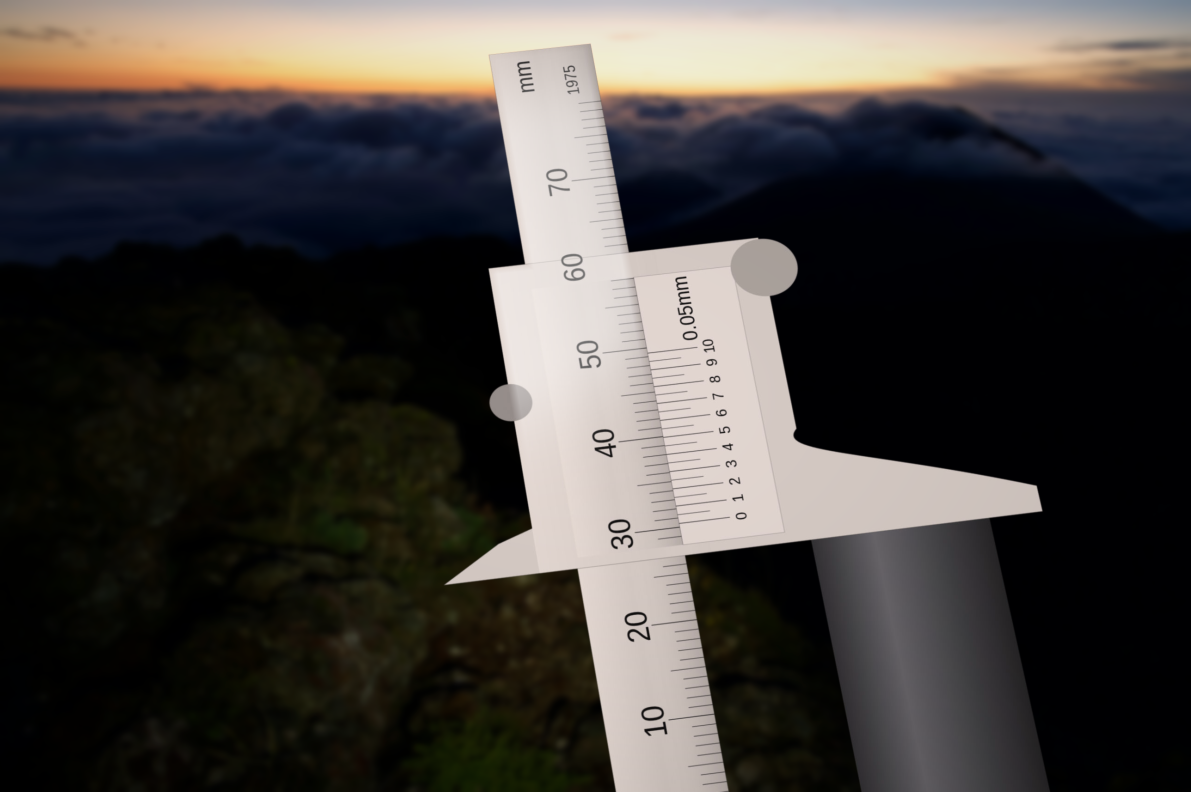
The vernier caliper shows 30.4,mm
